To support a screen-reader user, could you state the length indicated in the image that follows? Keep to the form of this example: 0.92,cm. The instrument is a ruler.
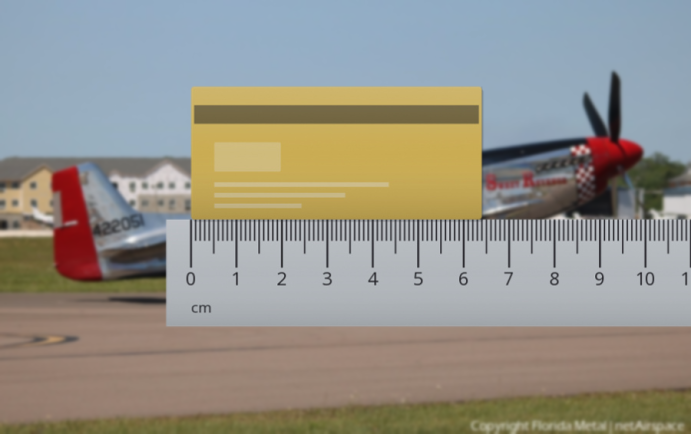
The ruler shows 6.4,cm
